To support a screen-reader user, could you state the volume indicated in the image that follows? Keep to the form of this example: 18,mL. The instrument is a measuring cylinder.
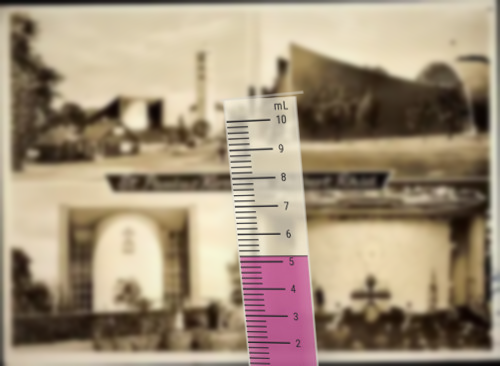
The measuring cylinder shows 5.2,mL
